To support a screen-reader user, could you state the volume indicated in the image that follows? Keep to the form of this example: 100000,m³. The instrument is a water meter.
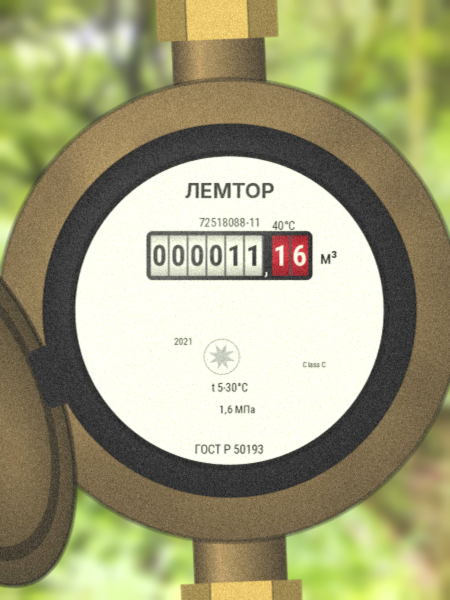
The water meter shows 11.16,m³
